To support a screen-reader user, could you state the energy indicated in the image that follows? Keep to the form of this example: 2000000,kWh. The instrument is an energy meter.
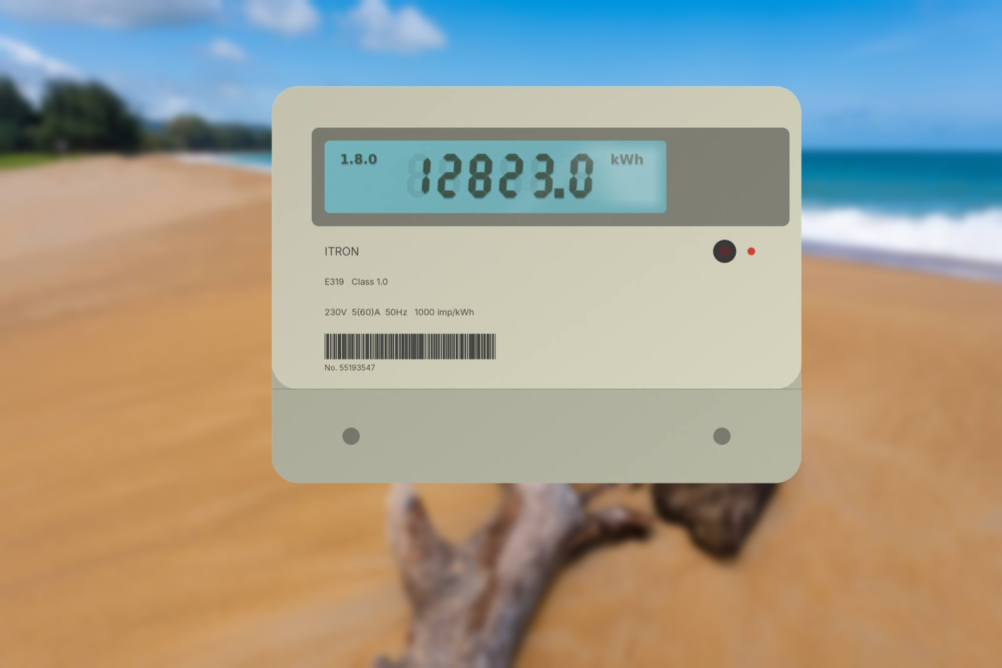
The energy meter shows 12823.0,kWh
